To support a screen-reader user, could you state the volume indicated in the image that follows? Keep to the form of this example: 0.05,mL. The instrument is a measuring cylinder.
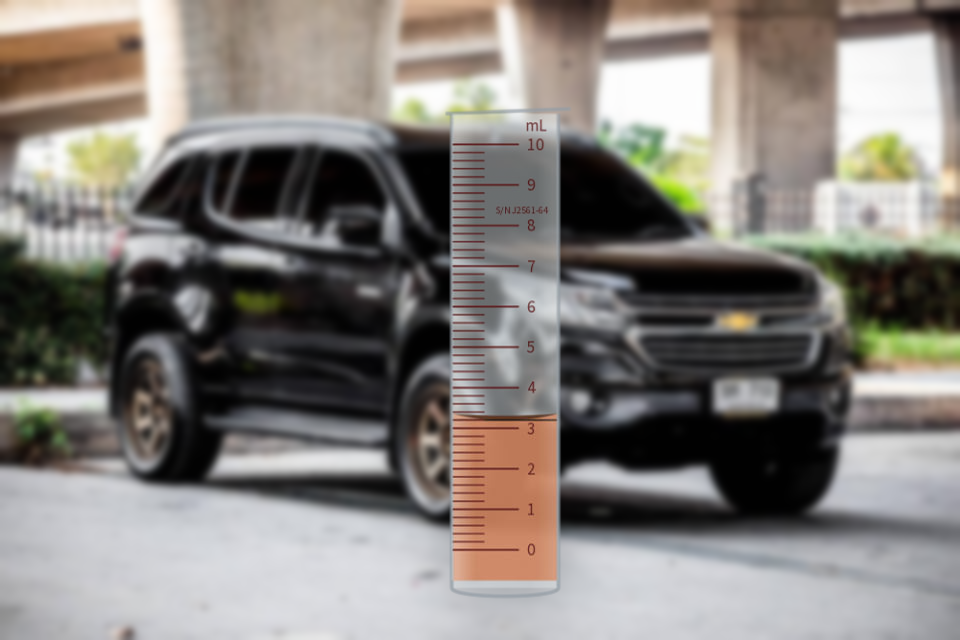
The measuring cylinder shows 3.2,mL
